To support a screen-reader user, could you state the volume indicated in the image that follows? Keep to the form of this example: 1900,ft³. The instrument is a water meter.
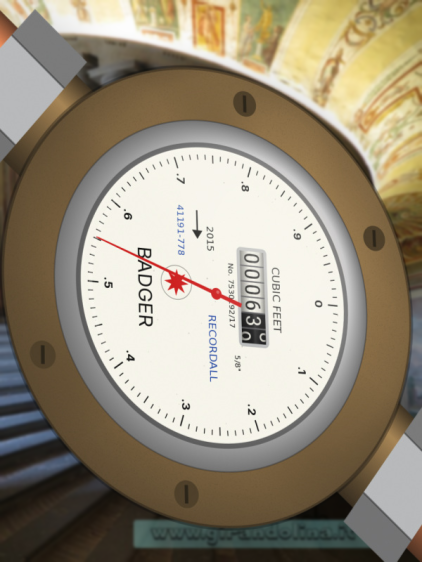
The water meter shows 638.55,ft³
